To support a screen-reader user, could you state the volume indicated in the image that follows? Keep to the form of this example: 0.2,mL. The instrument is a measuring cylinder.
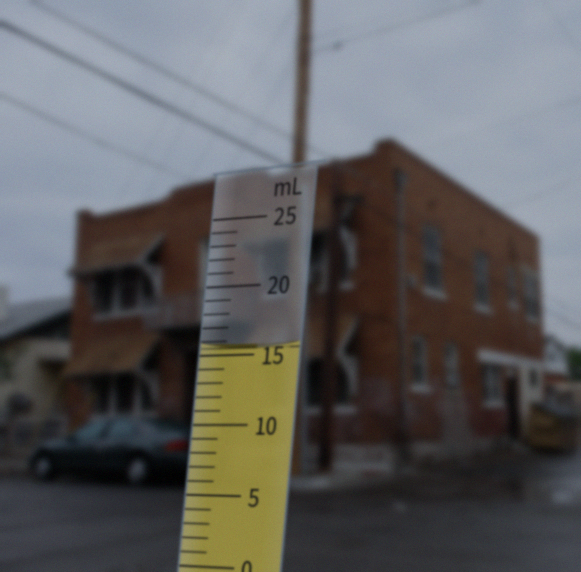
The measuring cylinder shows 15.5,mL
